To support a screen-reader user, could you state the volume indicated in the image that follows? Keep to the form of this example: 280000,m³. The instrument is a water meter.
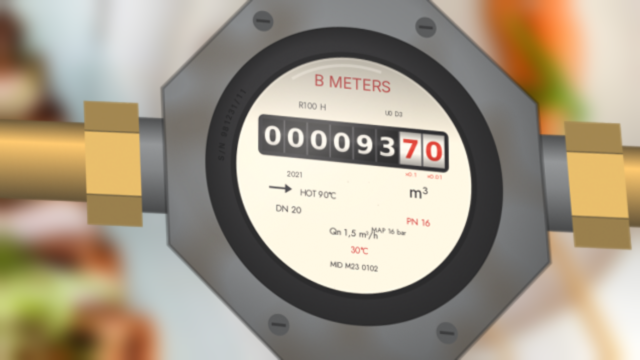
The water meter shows 93.70,m³
